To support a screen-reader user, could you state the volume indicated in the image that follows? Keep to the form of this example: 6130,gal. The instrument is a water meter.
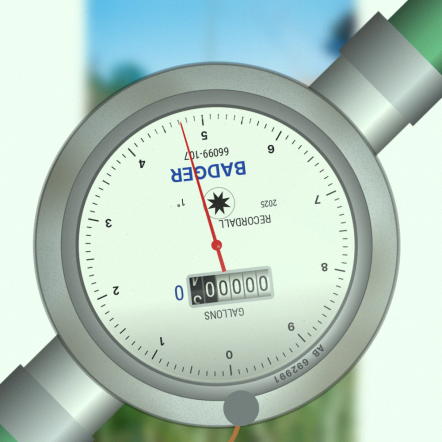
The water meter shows 34.7,gal
